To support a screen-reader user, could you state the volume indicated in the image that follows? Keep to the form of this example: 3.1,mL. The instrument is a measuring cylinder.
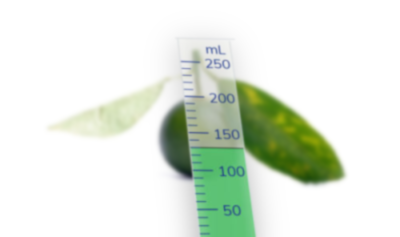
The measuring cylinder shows 130,mL
